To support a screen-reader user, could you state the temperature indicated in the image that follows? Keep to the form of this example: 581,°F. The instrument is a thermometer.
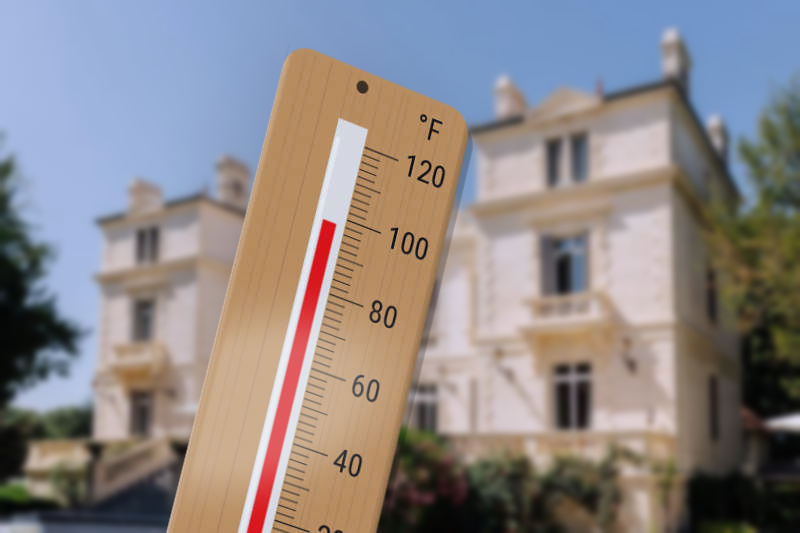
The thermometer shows 98,°F
